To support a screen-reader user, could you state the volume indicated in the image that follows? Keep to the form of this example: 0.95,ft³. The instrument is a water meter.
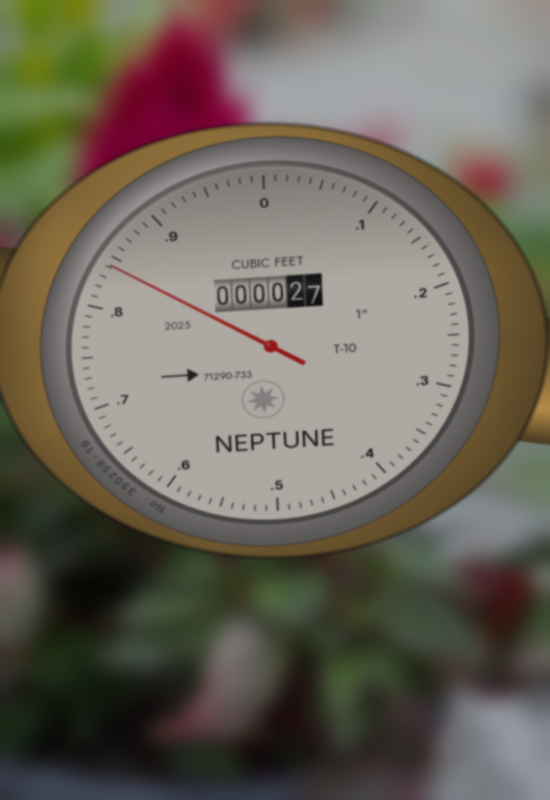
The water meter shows 26.84,ft³
